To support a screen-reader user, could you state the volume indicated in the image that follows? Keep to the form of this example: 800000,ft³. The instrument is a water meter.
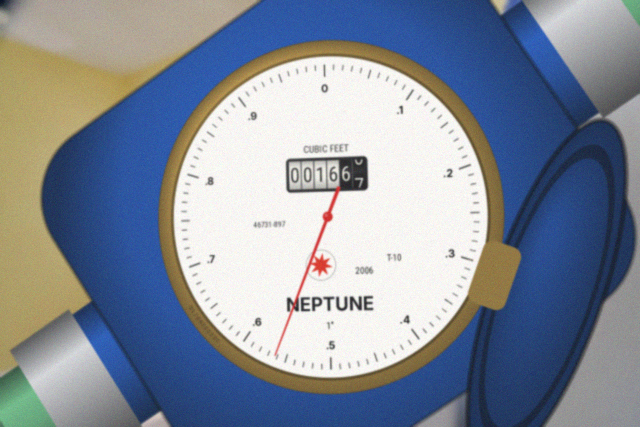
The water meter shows 1666.56,ft³
